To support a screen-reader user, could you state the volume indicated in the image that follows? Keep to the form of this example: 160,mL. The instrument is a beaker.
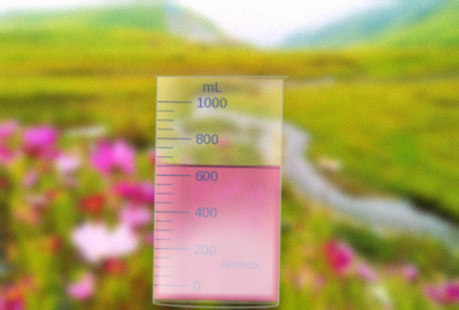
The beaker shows 650,mL
